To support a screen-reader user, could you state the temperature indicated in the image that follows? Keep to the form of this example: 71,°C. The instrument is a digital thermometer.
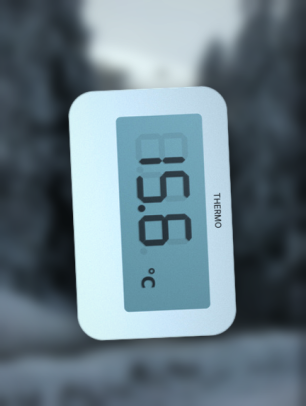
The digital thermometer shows 15.6,°C
